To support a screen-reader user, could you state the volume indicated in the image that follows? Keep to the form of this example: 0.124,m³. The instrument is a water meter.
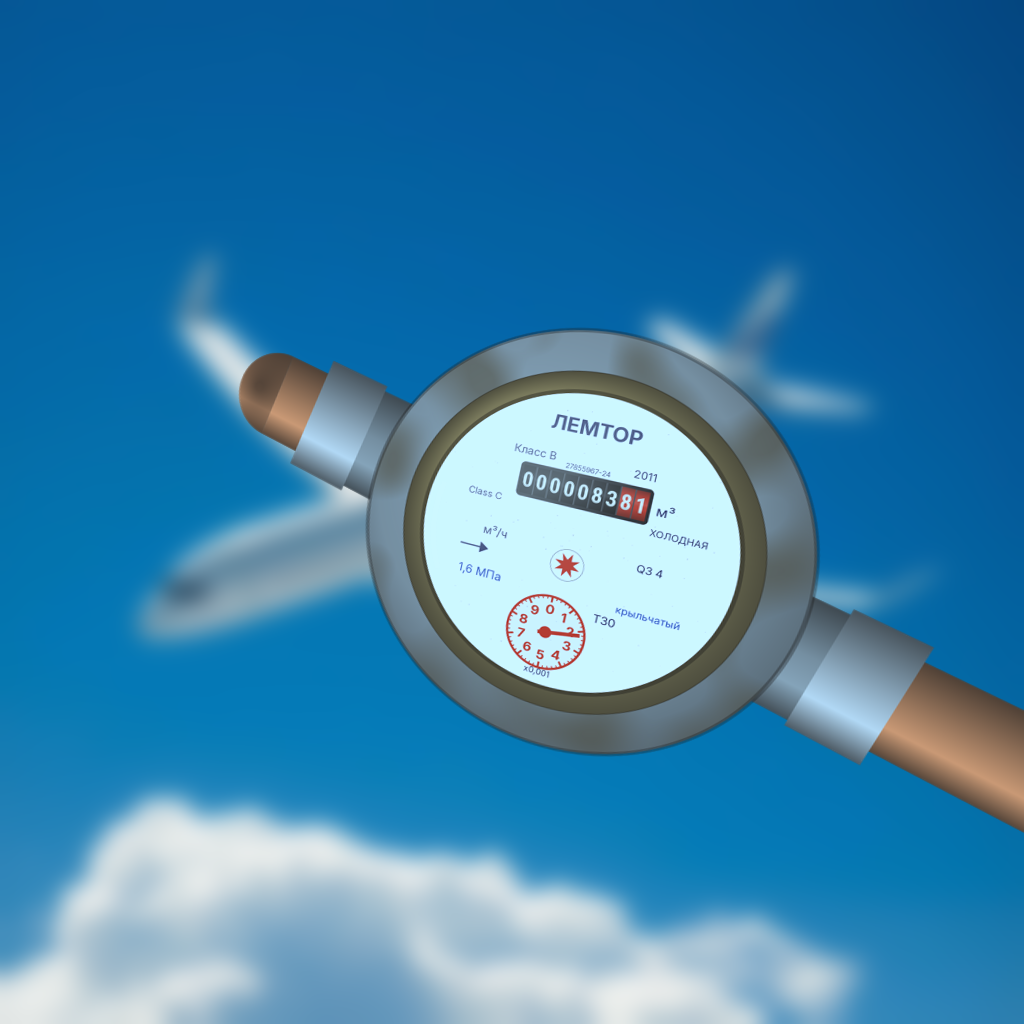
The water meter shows 83.812,m³
